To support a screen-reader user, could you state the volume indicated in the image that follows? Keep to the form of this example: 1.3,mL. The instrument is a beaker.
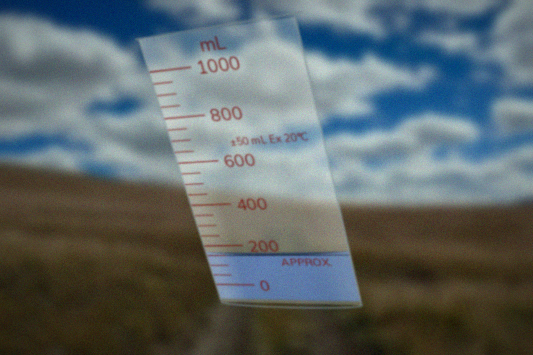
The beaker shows 150,mL
